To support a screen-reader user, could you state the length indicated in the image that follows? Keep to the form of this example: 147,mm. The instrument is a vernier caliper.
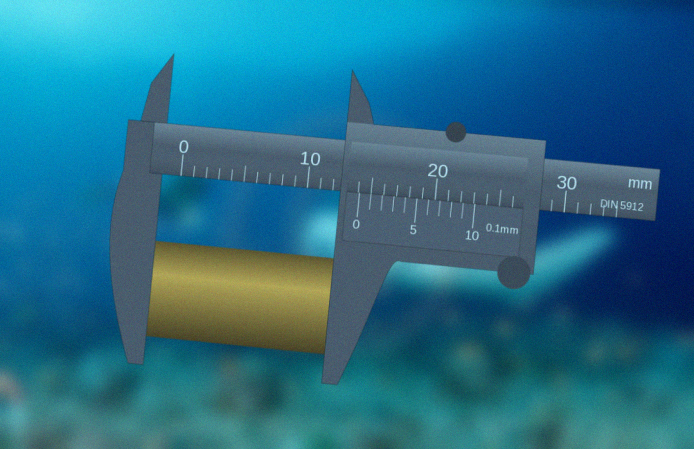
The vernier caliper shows 14.1,mm
